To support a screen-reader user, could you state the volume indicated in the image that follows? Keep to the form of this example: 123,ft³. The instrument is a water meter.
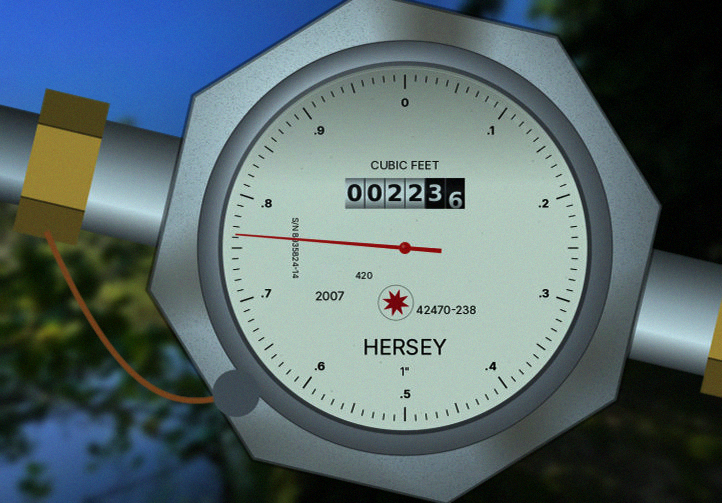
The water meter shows 2235.76,ft³
